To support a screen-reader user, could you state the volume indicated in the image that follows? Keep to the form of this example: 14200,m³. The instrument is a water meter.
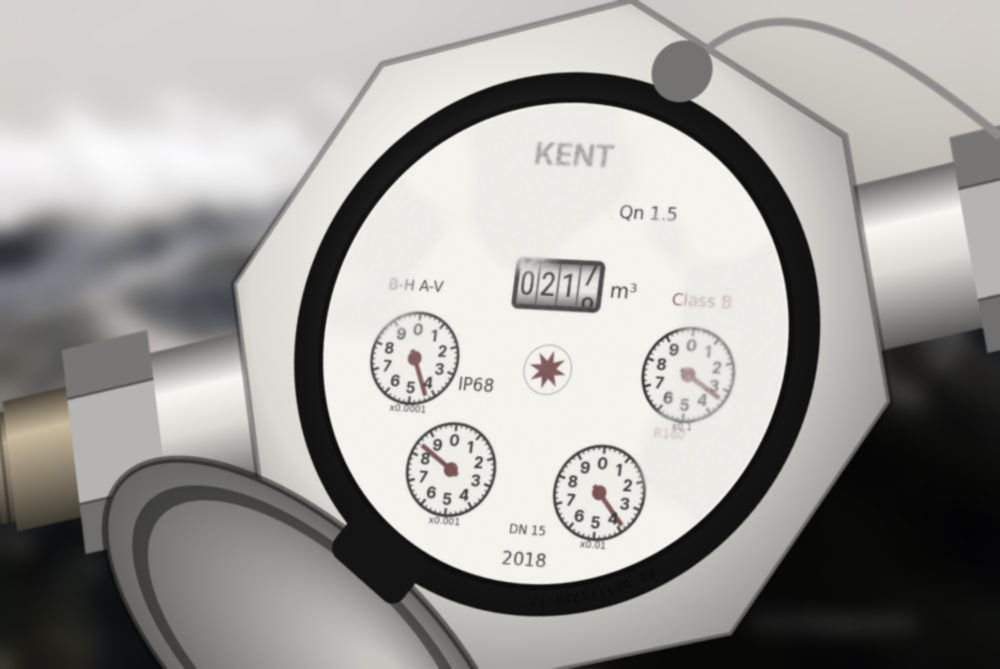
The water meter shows 217.3384,m³
